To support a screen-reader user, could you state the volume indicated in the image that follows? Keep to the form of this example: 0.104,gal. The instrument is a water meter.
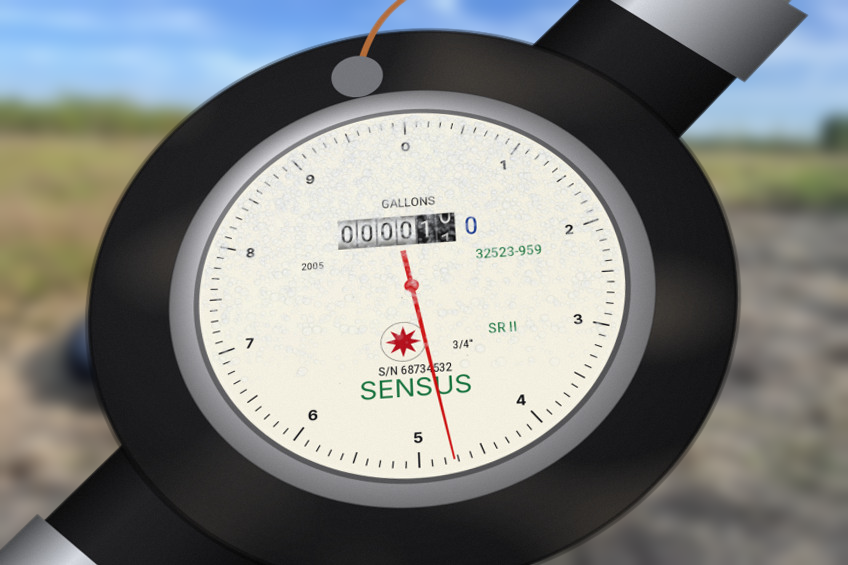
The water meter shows 104.7,gal
